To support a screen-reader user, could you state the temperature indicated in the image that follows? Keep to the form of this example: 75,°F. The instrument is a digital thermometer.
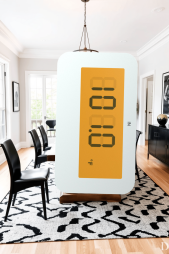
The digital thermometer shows 101.0,°F
